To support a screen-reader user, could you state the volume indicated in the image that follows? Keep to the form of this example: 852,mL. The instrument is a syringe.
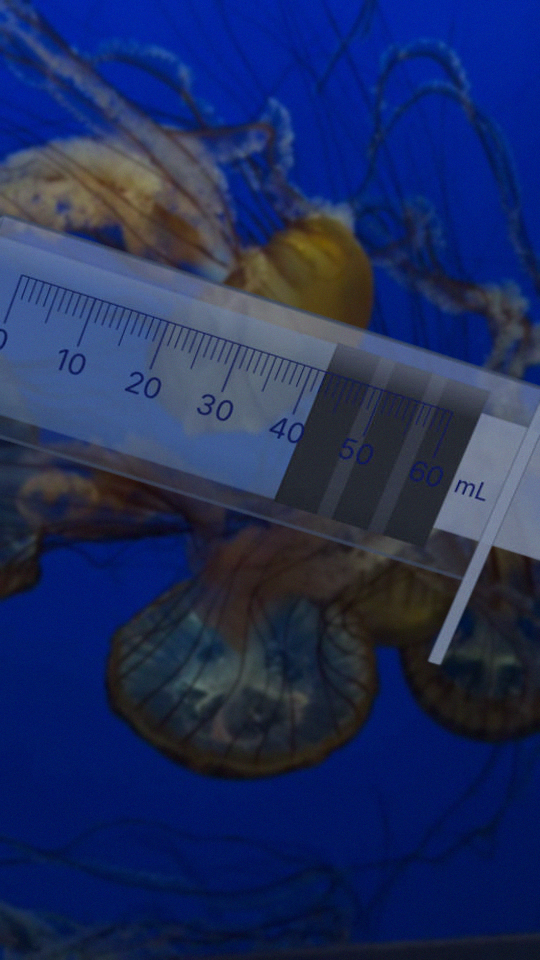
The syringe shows 42,mL
